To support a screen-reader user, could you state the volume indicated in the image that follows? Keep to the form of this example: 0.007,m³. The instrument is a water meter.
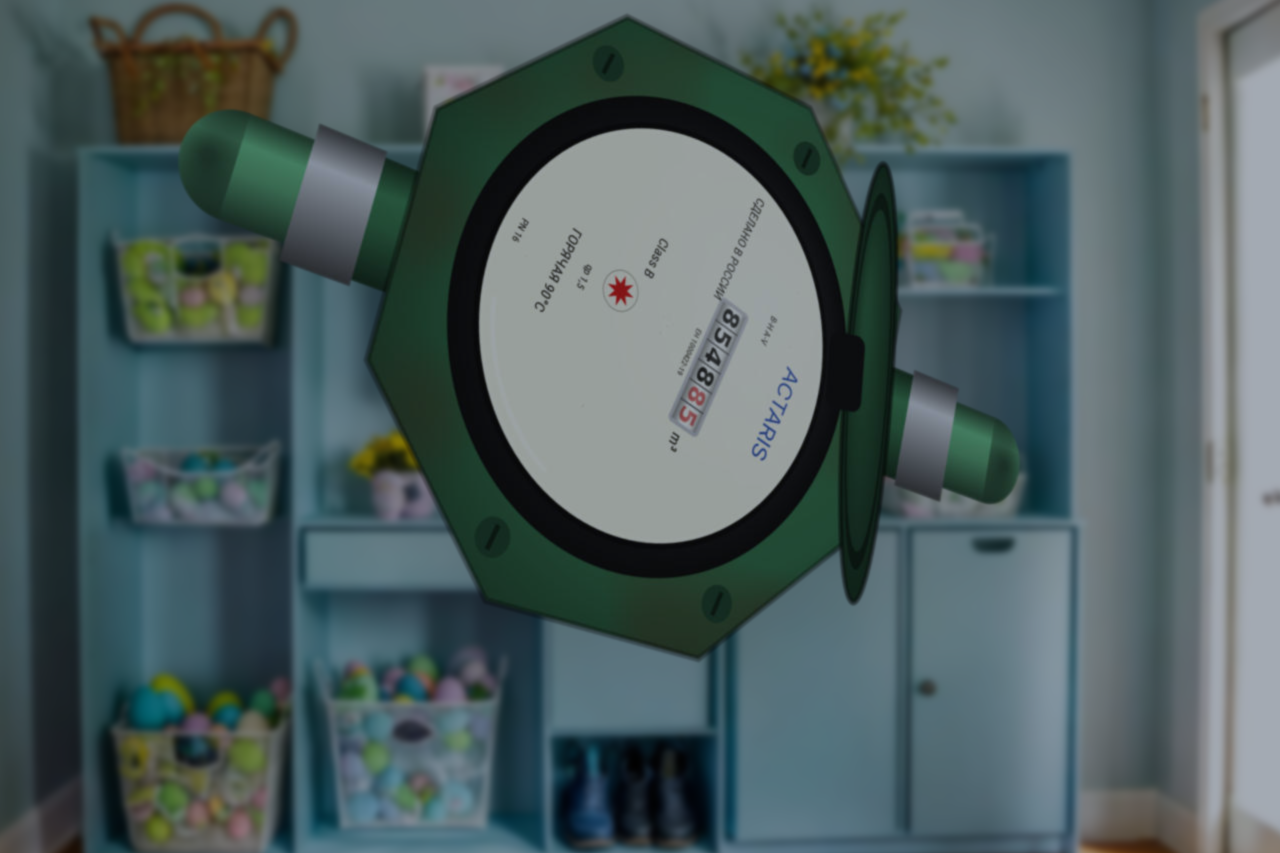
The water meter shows 8548.85,m³
